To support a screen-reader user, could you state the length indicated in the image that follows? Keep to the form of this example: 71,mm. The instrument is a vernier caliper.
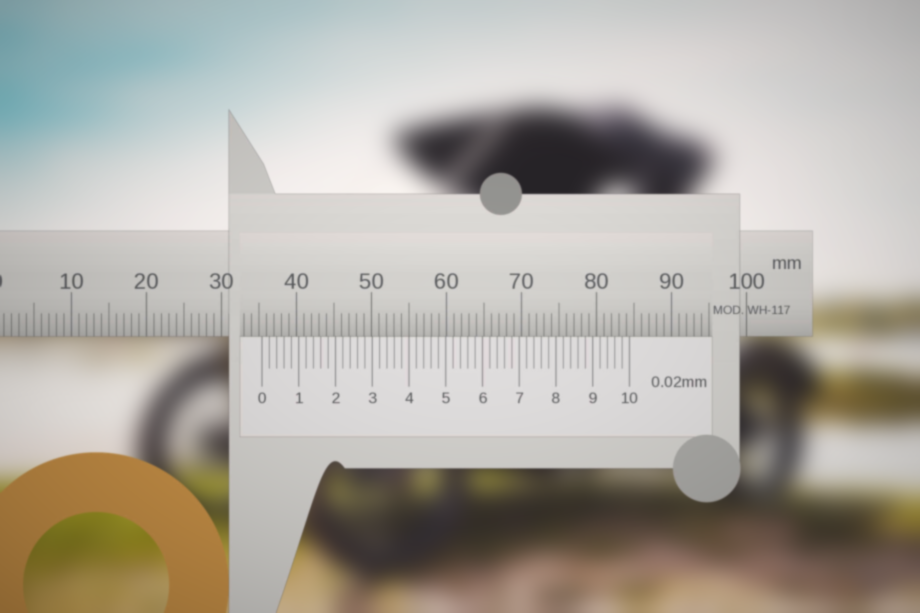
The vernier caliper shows 35.4,mm
